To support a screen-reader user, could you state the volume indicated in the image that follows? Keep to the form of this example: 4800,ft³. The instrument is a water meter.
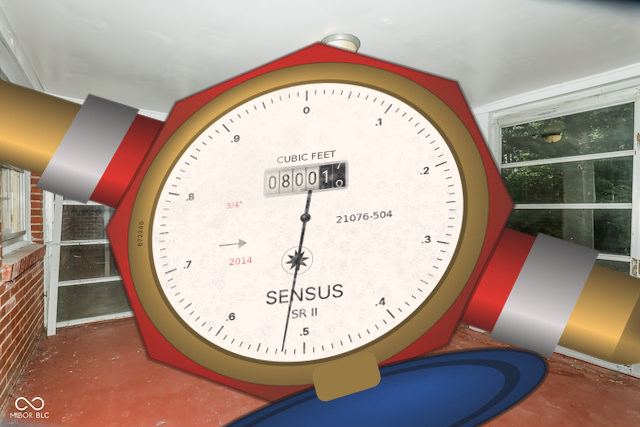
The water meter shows 80017.52,ft³
